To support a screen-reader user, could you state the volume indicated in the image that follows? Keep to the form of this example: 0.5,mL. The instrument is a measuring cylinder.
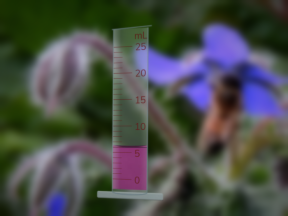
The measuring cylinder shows 6,mL
